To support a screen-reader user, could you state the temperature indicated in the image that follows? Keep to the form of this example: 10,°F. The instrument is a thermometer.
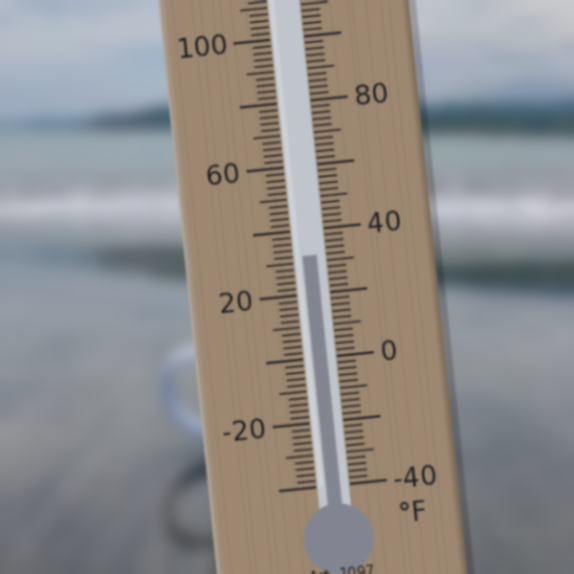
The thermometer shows 32,°F
